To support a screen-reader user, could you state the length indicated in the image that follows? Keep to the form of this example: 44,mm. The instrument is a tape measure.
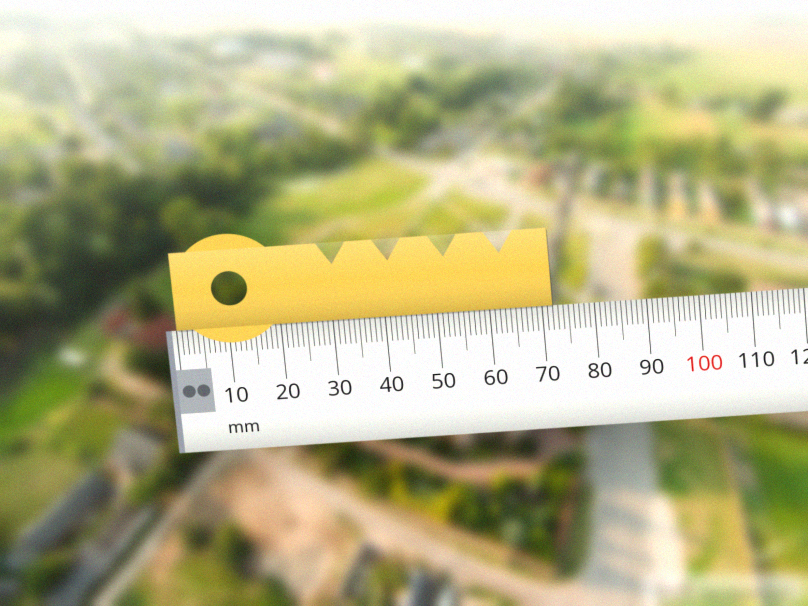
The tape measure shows 72,mm
